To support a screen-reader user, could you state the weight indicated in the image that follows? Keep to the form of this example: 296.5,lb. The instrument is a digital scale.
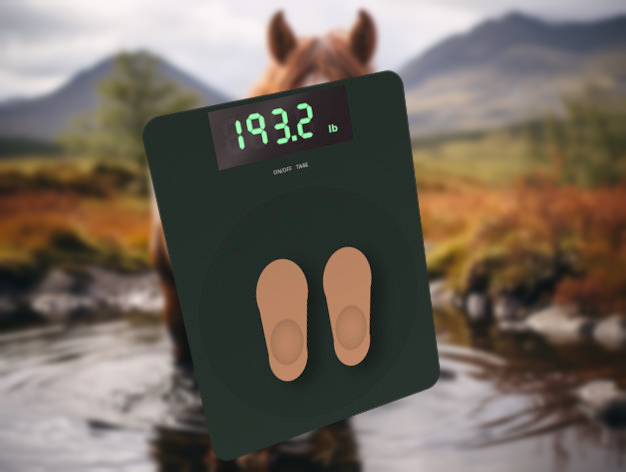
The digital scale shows 193.2,lb
